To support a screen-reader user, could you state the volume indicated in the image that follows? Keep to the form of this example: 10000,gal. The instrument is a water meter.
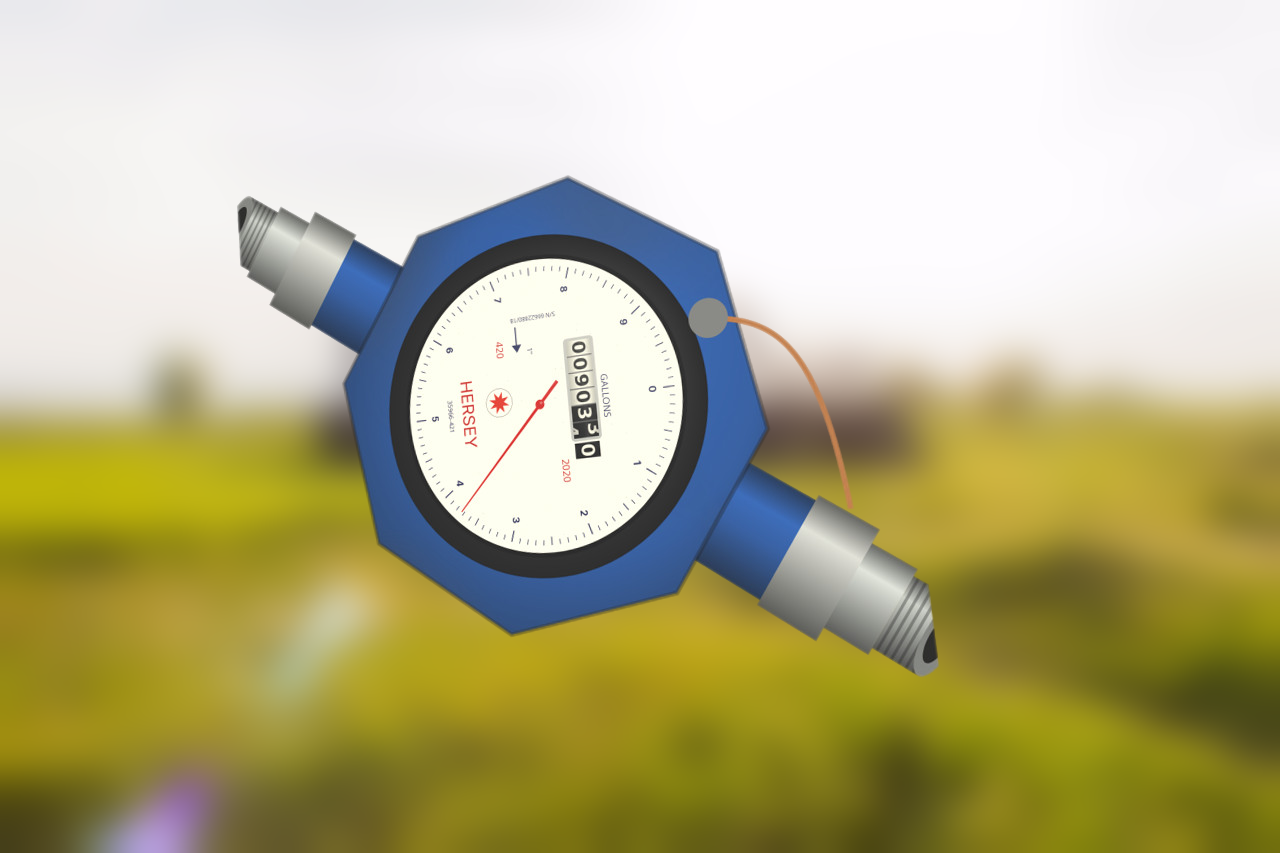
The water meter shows 90333.7,gal
